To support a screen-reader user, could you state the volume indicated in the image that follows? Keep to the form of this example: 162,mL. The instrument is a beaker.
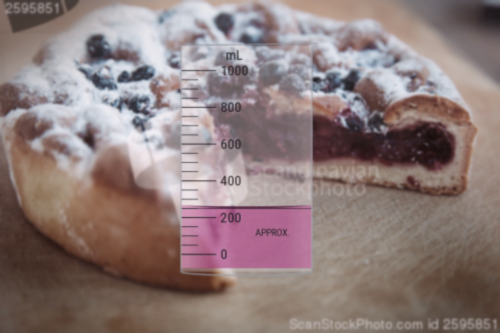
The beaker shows 250,mL
